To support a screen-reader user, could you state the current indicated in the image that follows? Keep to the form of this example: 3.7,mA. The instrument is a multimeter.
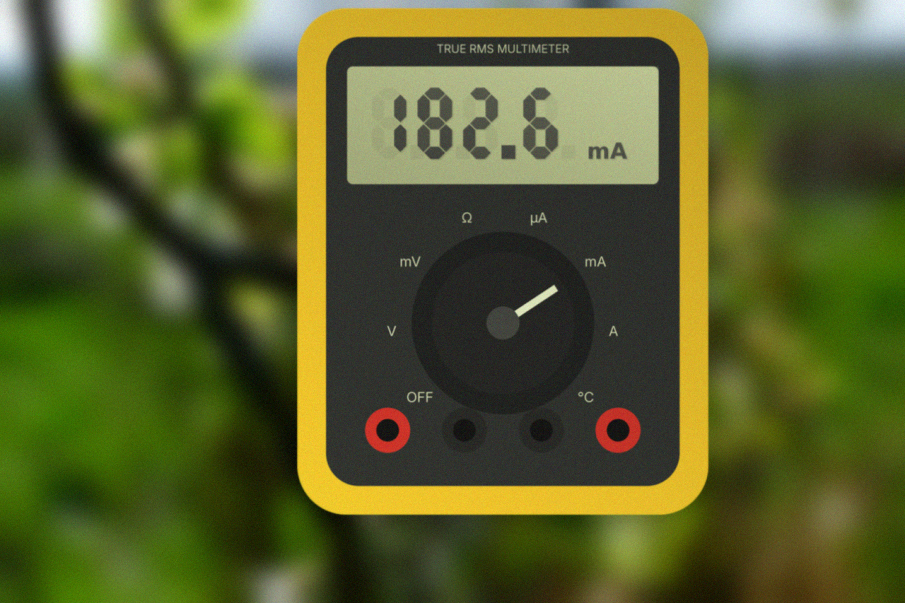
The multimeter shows 182.6,mA
